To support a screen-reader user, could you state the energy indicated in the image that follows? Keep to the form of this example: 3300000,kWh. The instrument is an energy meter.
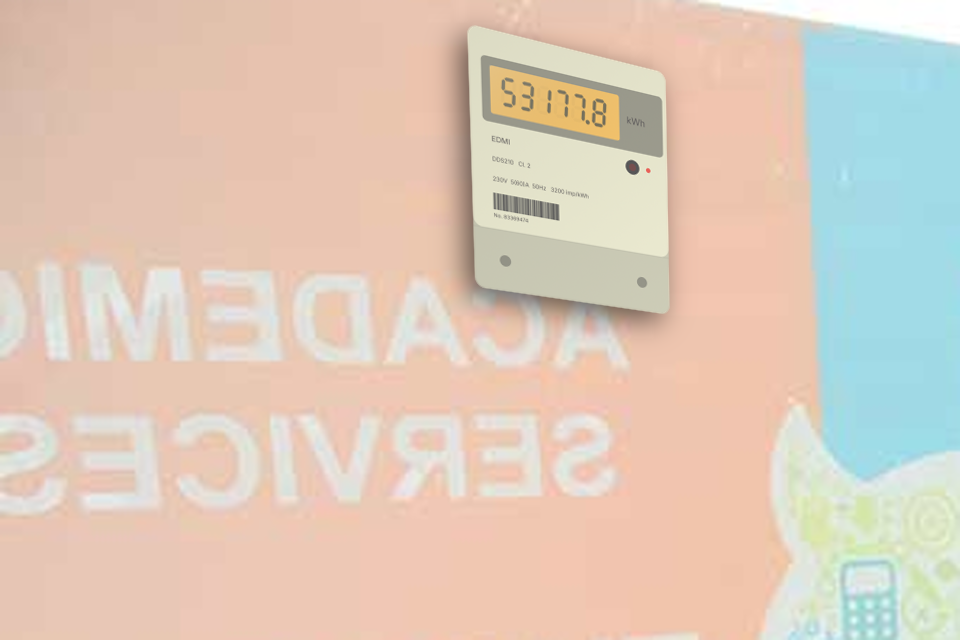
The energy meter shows 53177.8,kWh
